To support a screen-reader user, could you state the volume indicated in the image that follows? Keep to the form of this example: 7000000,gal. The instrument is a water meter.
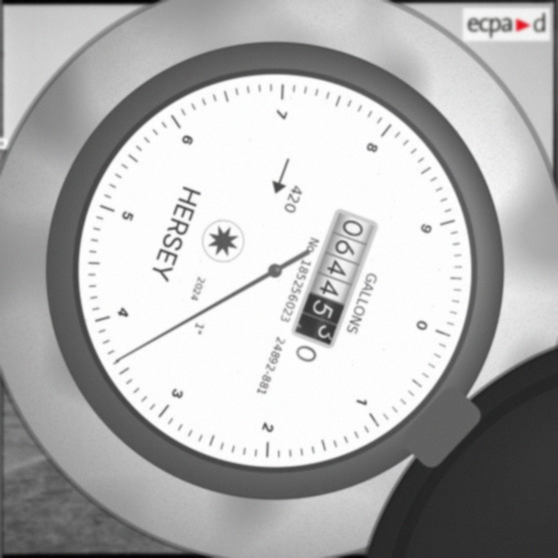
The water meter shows 644533.6,gal
